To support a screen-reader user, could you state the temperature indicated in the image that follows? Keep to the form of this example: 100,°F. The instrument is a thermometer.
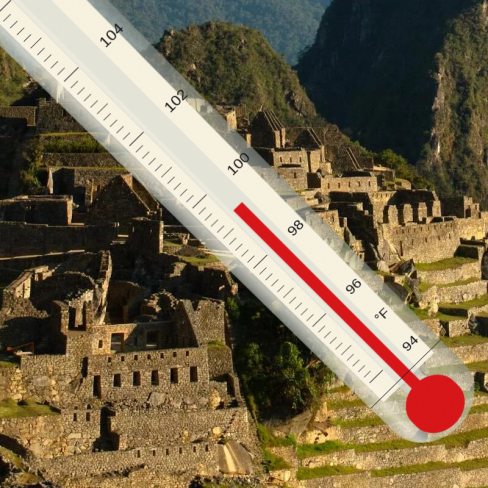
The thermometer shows 99.3,°F
